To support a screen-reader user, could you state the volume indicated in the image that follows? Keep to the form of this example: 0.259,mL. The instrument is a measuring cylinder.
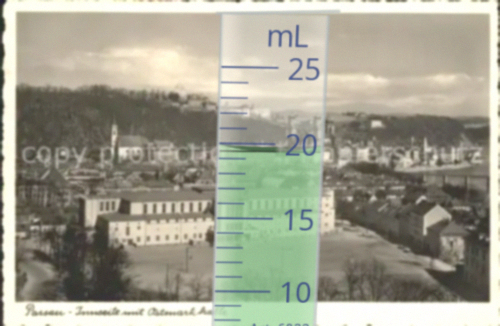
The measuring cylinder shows 19.5,mL
